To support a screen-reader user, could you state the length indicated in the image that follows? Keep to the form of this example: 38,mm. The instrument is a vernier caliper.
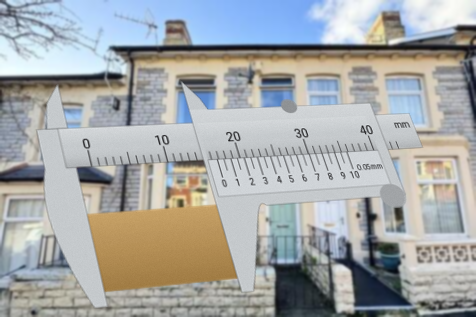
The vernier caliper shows 16.8,mm
